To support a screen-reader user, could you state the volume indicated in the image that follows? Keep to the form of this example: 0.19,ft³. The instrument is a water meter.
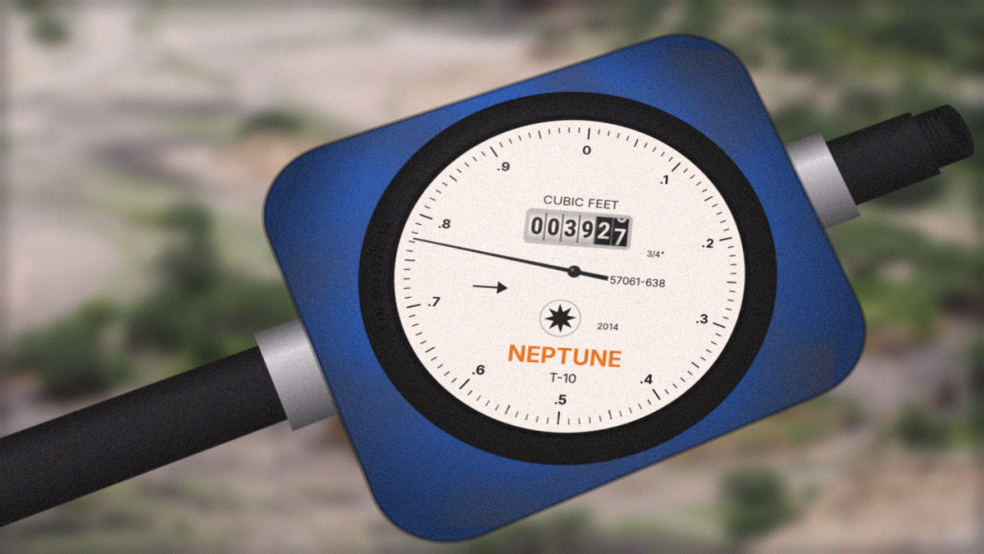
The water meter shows 3926.77,ft³
